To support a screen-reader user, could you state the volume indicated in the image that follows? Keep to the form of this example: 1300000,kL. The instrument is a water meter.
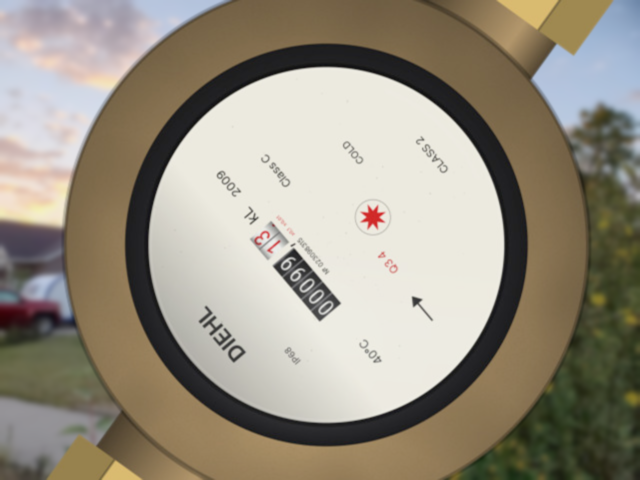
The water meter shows 99.13,kL
